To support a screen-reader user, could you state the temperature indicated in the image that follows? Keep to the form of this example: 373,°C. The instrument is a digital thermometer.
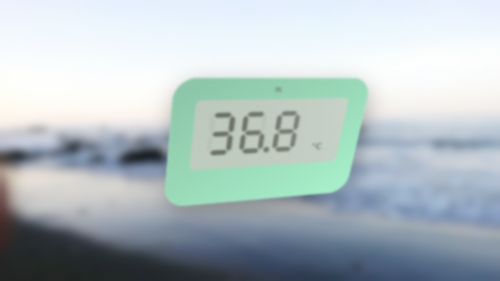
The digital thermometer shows 36.8,°C
